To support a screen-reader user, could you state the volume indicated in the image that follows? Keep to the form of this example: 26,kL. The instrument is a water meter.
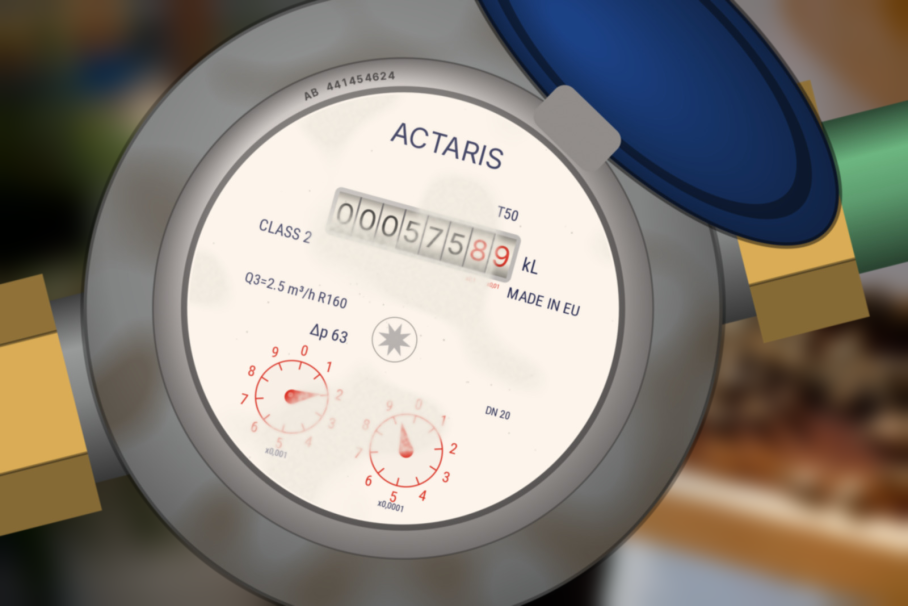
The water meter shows 575.8919,kL
